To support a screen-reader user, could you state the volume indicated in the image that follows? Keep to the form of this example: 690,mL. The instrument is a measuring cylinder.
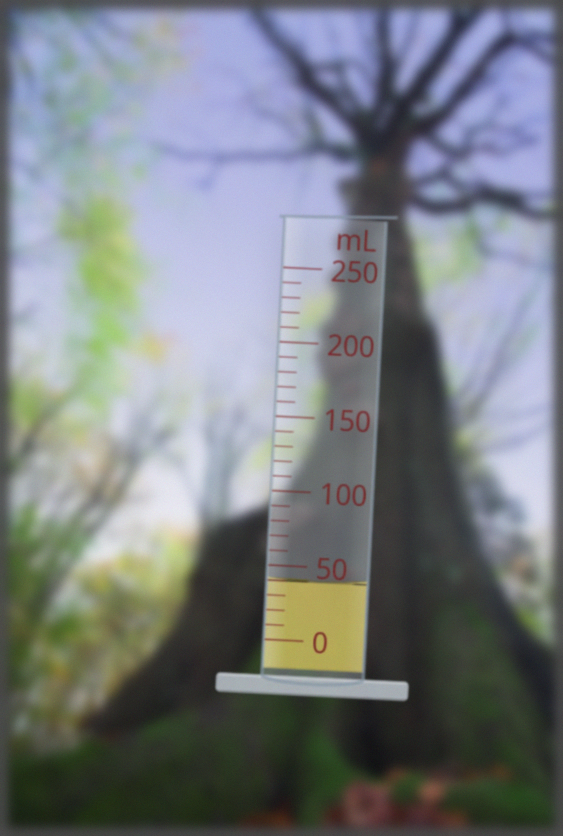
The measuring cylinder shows 40,mL
